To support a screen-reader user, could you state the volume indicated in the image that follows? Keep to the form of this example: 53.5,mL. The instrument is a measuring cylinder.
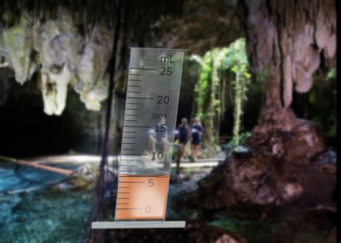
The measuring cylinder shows 6,mL
